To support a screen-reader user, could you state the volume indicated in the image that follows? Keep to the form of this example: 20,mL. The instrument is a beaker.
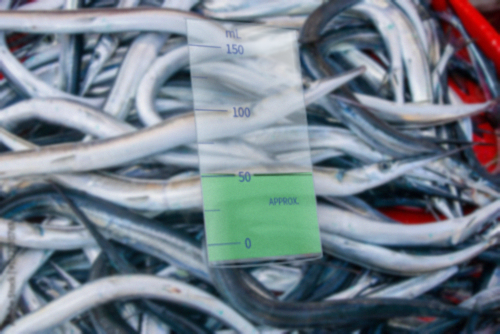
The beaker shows 50,mL
